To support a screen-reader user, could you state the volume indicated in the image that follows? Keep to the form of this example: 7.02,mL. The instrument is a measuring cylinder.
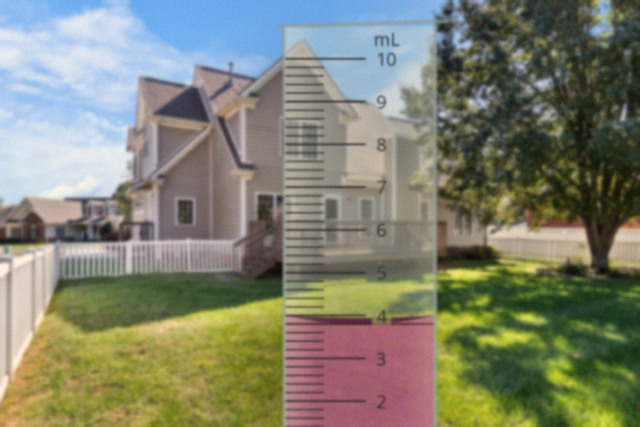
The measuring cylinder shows 3.8,mL
